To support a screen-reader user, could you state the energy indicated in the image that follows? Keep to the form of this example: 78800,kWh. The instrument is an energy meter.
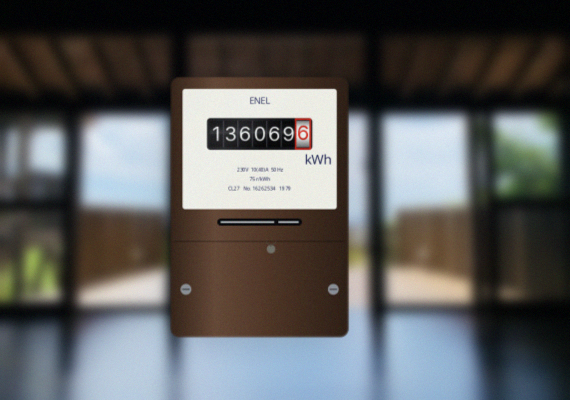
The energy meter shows 136069.6,kWh
